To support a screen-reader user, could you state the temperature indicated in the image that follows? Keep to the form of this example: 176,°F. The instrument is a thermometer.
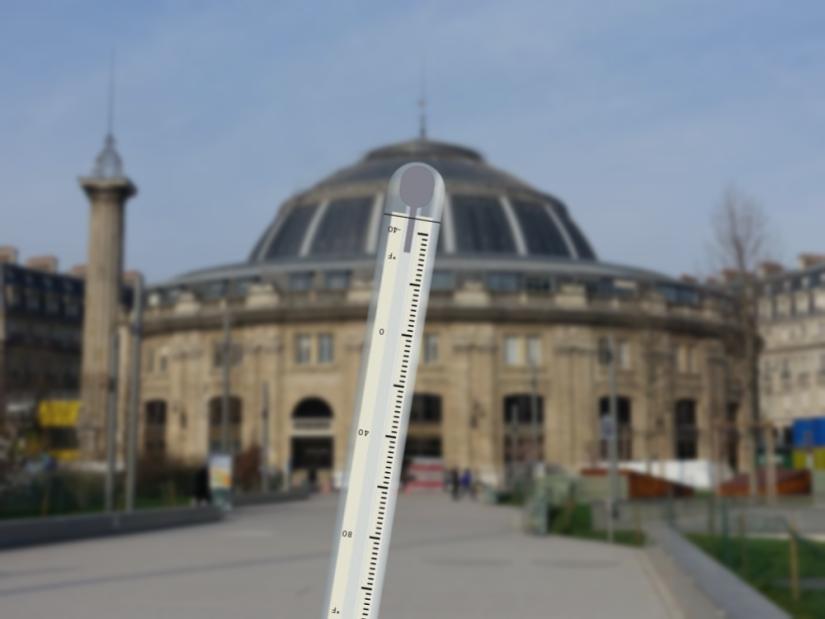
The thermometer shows -32,°F
